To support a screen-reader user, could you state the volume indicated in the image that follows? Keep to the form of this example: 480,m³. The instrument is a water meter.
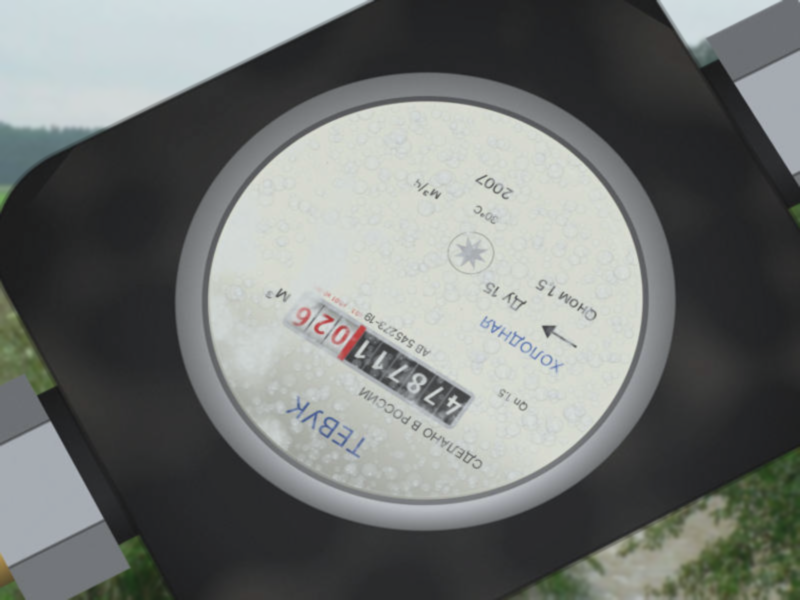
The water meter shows 478711.026,m³
